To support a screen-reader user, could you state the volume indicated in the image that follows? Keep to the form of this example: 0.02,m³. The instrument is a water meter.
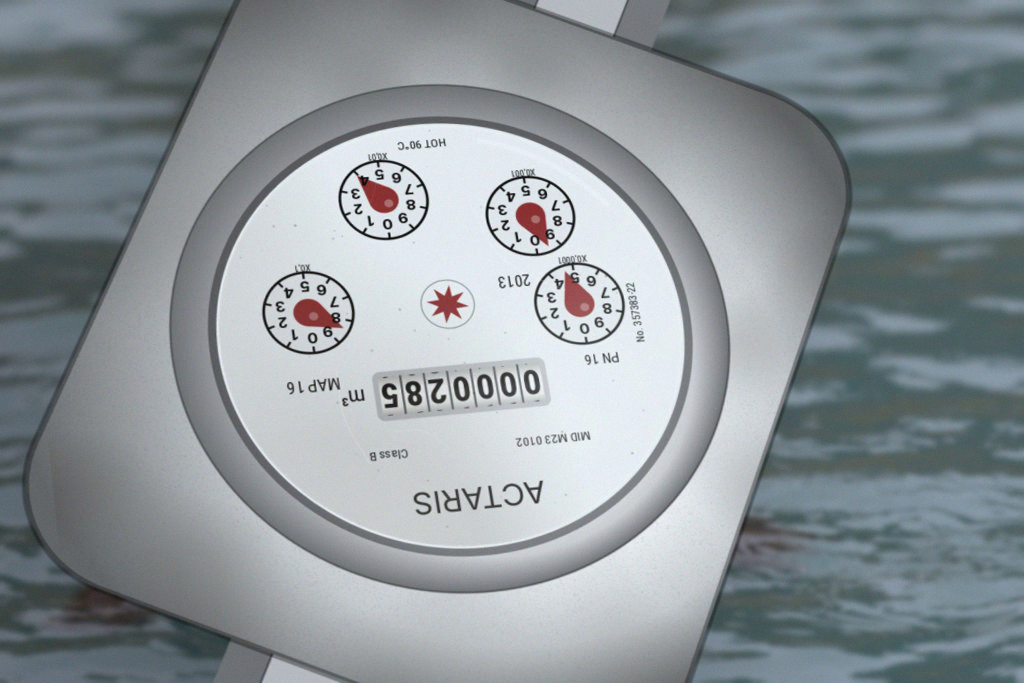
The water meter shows 285.8394,m³
